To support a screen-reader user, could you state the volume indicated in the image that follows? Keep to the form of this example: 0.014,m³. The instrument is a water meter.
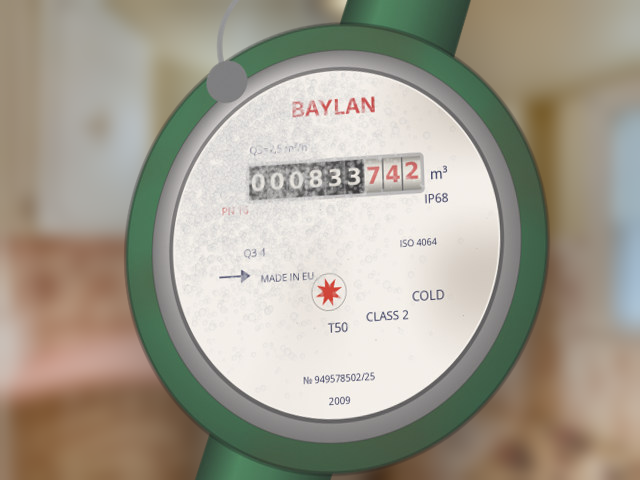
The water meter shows 833.742,m³
